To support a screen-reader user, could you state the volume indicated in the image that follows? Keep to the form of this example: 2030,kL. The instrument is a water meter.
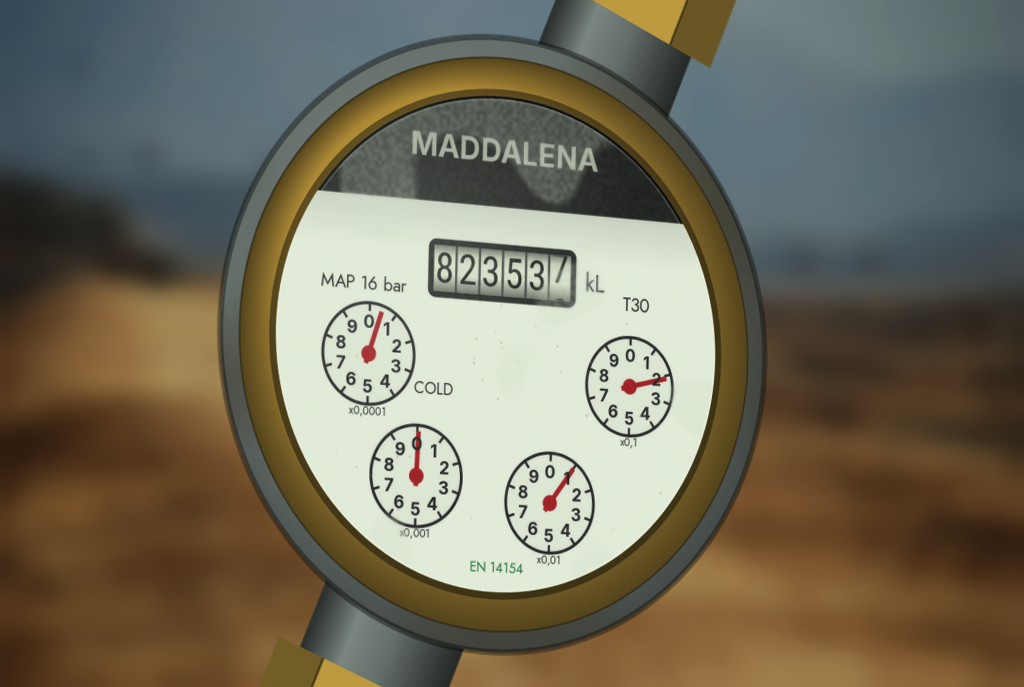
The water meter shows 823537.2100,kL
